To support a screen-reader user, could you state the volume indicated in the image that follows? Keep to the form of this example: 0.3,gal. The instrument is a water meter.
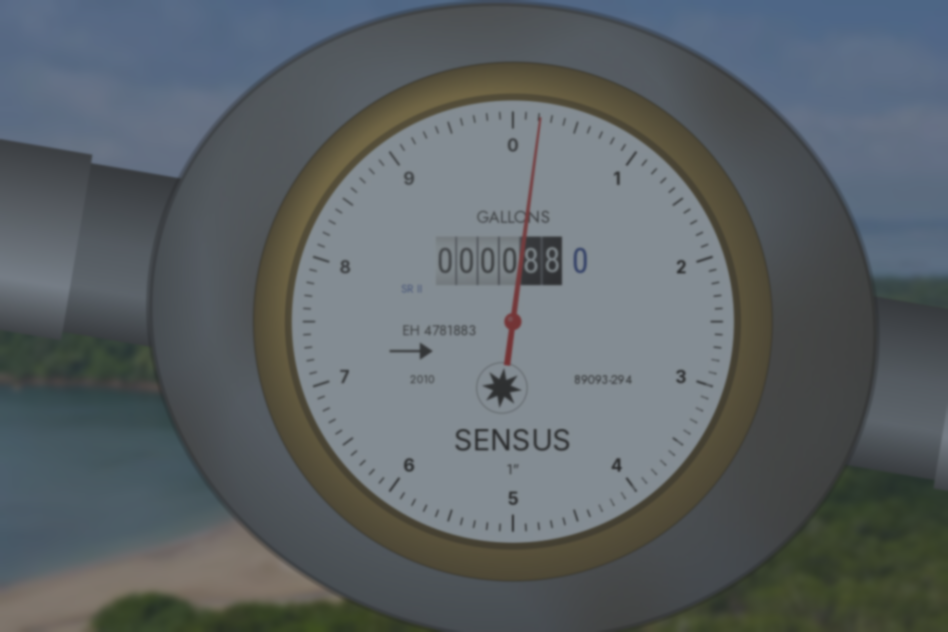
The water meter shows 880.2,gal
